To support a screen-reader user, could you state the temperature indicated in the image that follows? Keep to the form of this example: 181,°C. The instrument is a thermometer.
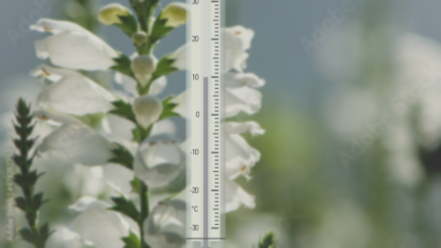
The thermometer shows 10,°C
